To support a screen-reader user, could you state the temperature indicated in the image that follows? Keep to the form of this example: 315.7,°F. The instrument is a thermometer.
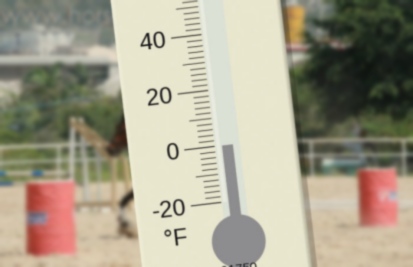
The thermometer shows 0,°F
